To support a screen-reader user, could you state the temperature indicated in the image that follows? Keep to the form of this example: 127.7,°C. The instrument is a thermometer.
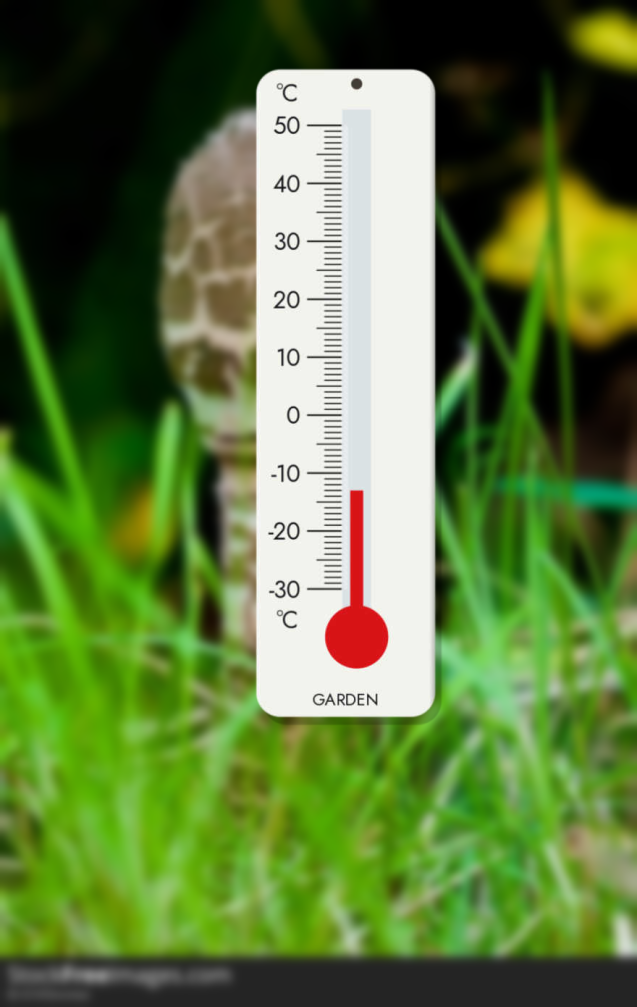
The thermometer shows -13,°C
